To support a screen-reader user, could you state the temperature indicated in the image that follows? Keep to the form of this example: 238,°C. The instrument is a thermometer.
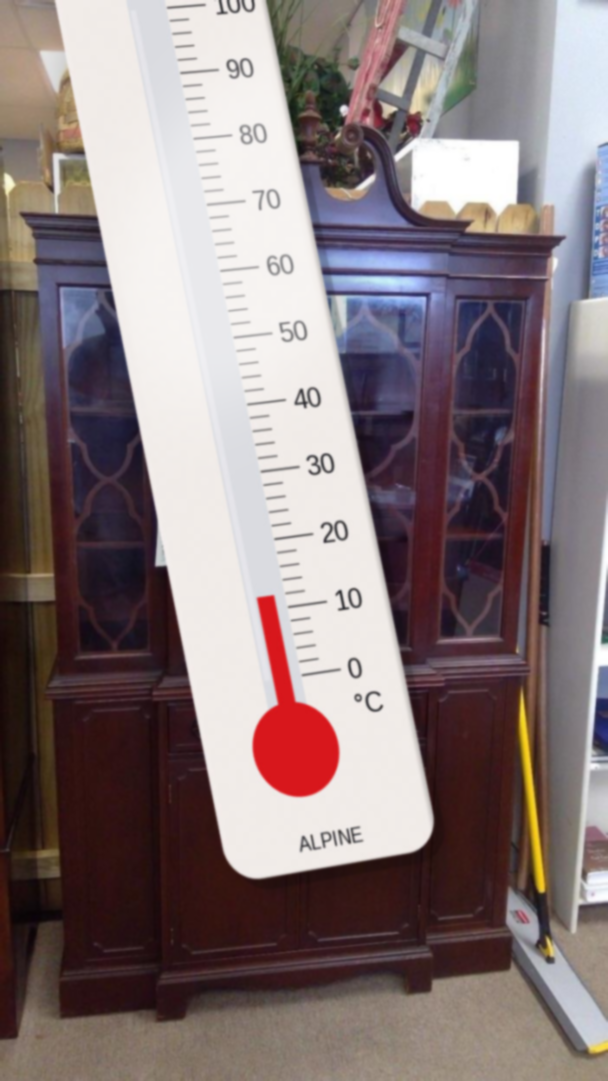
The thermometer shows 12,°C
